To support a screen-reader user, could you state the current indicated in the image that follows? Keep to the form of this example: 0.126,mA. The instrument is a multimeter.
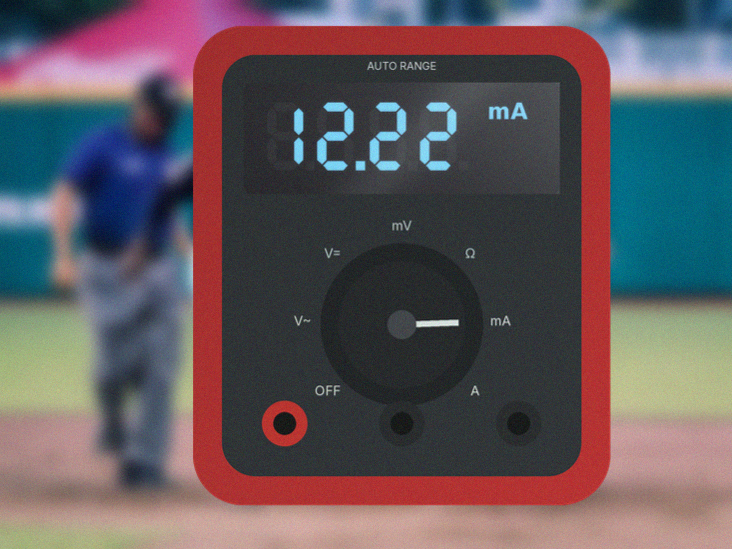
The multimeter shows 12.22,mA
